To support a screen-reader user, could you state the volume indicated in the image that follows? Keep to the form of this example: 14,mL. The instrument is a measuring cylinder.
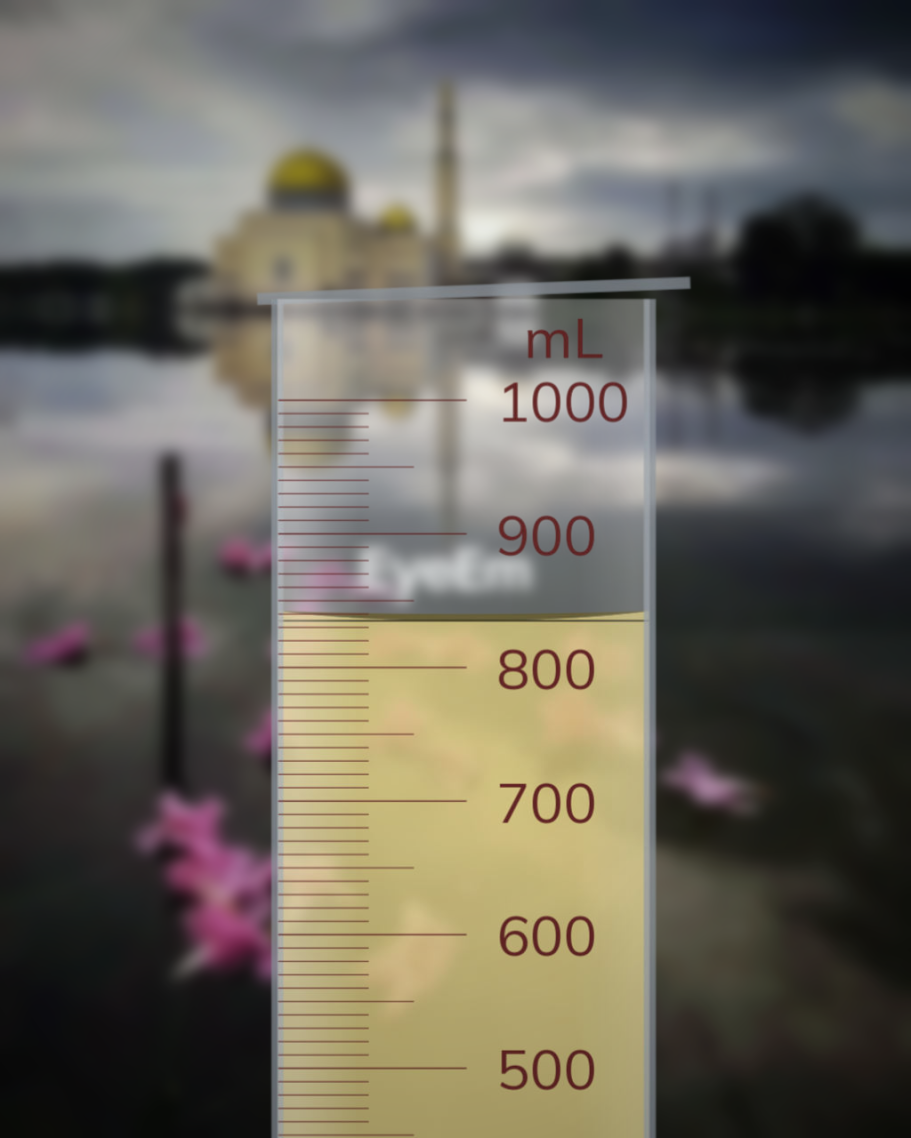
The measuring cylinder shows 835,mL
